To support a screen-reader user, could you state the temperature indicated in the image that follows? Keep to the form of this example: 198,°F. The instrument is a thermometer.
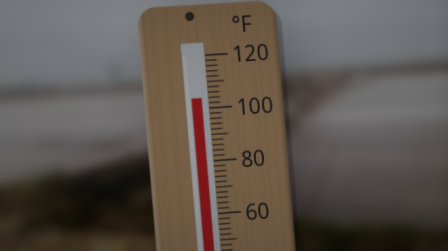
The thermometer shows 104,°F
